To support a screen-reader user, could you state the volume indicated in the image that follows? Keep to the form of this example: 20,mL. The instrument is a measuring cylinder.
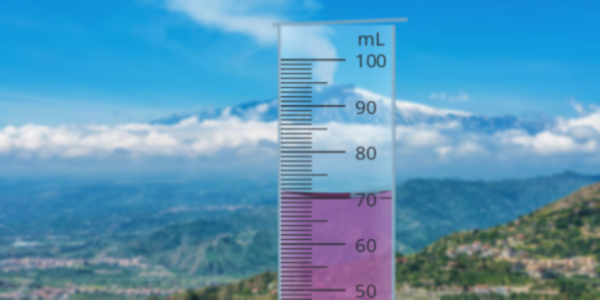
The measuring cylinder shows 70,mL
